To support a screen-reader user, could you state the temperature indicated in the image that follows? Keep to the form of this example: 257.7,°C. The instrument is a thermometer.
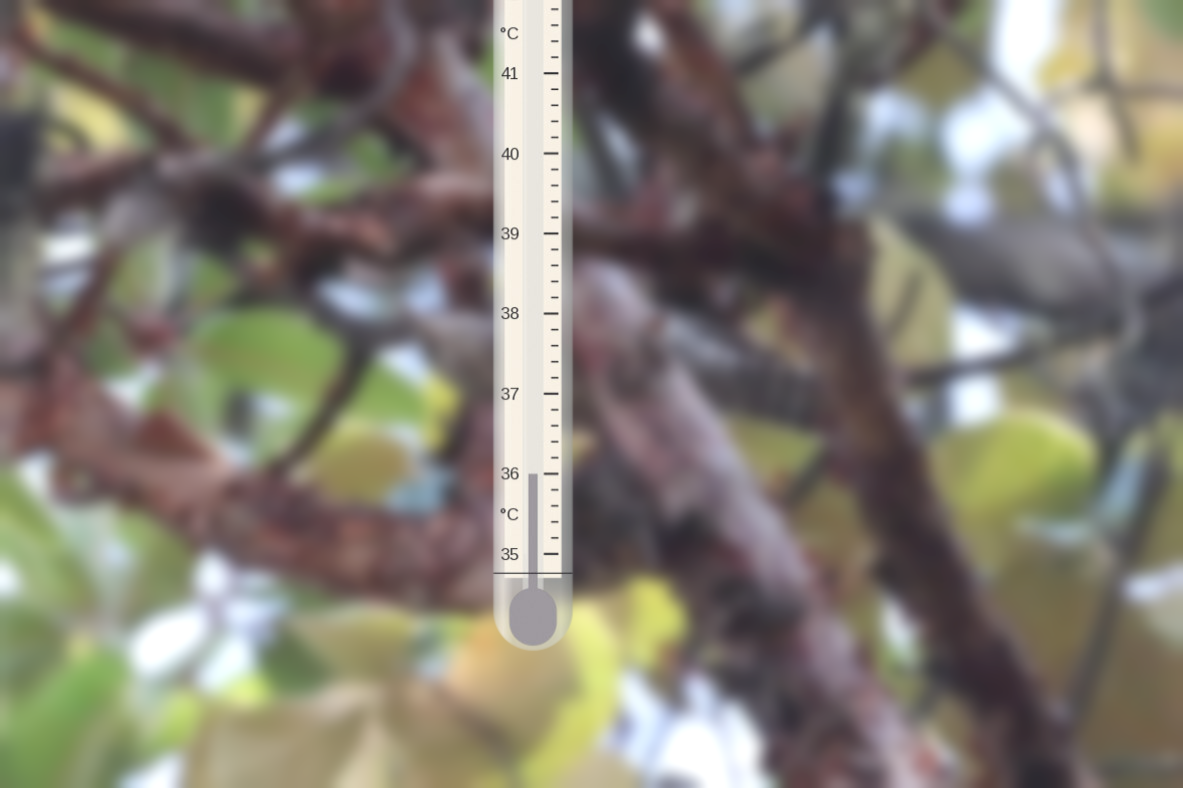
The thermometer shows 36,°C
